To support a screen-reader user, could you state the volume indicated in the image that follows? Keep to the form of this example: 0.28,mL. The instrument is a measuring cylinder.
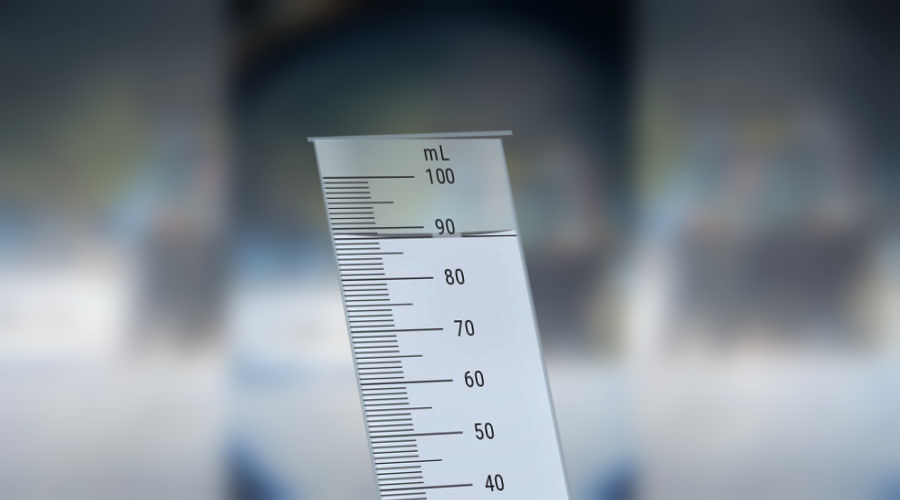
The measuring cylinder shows 88,mL
